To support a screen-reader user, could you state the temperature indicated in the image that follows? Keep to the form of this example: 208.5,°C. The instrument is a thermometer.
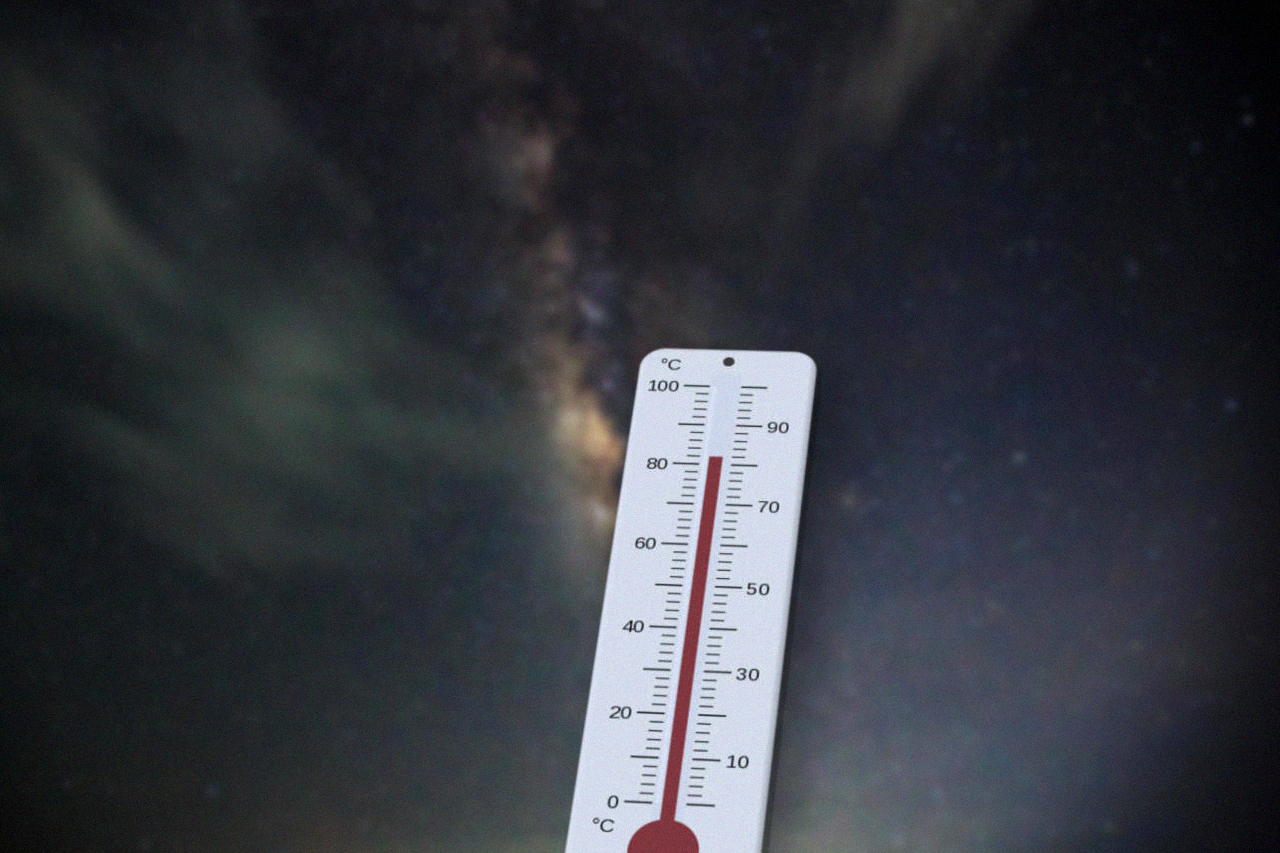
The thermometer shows 82,°C
